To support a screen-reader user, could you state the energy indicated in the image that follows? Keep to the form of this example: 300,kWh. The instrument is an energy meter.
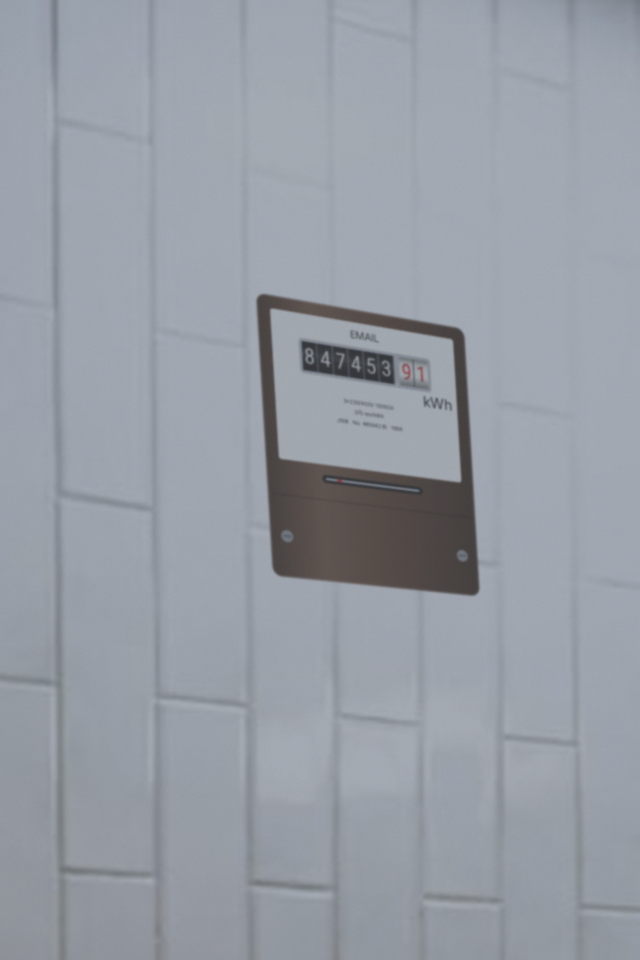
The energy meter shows 847453.91,kWh
